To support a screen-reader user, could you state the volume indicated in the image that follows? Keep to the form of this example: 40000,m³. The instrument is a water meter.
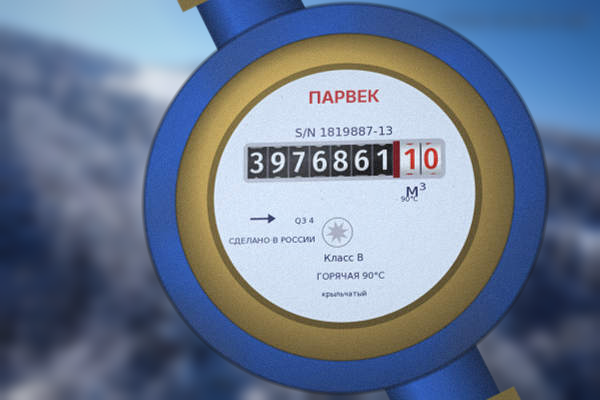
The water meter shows 3976861.10,m³
